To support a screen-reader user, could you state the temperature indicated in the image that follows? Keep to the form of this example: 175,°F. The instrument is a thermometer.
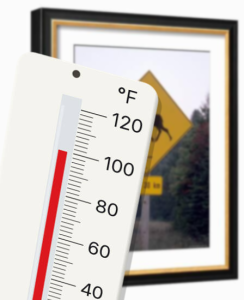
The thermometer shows 100,°F
